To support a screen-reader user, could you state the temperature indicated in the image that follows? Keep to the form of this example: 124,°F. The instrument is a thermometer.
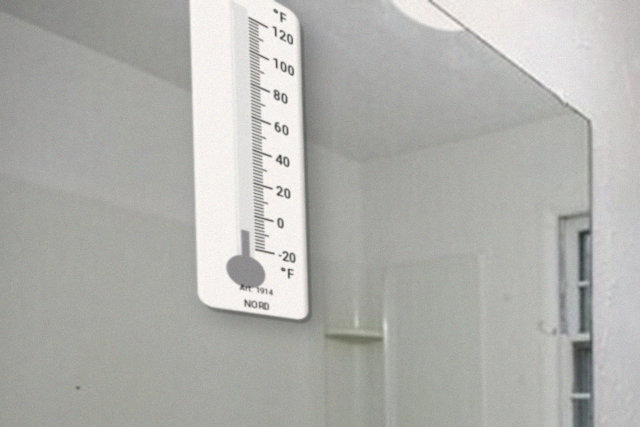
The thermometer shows -10,°F
